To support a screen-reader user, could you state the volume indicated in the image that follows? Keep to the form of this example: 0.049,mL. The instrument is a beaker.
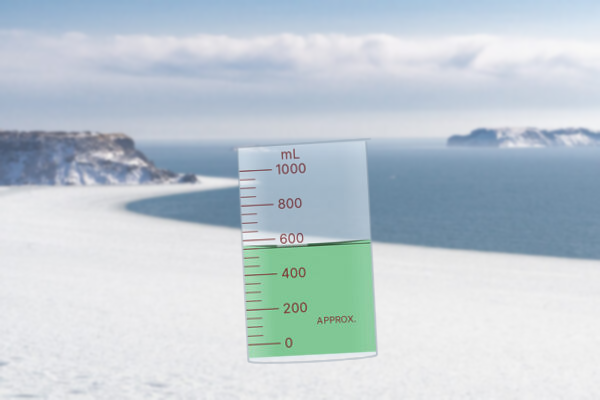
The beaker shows 550,mL
